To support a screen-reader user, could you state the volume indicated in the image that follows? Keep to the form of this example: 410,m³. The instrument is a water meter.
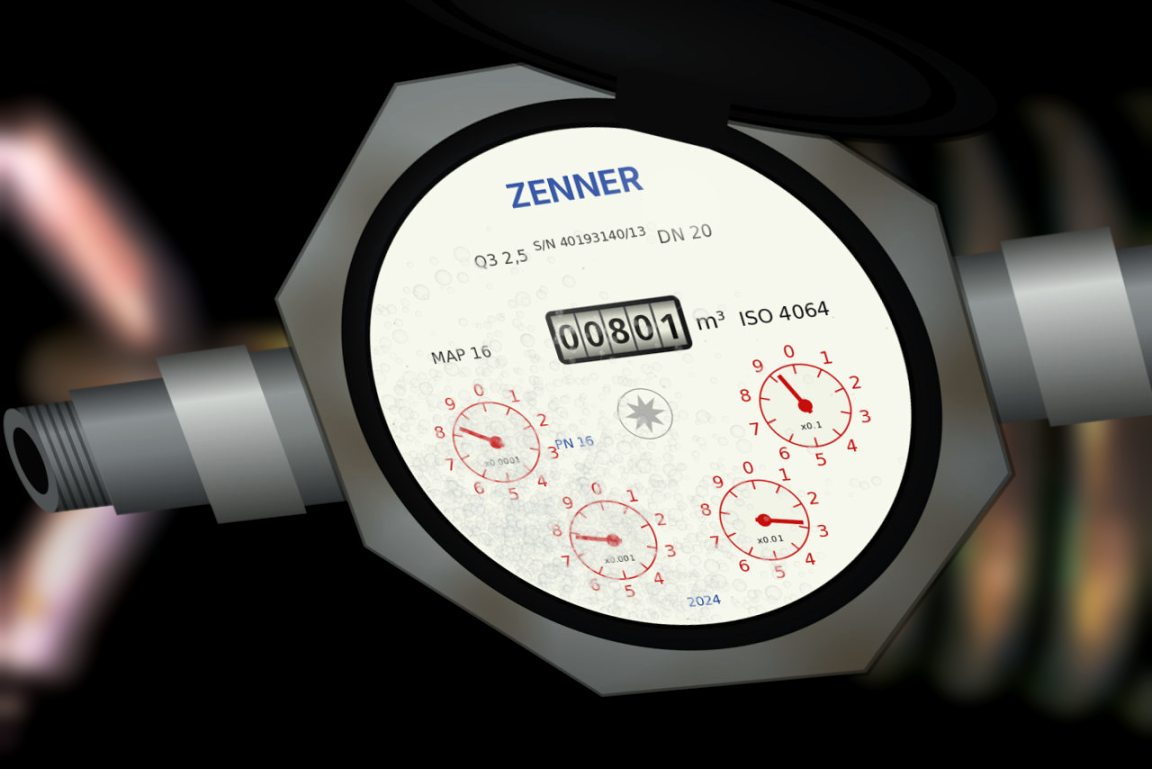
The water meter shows 800.9278,m³
